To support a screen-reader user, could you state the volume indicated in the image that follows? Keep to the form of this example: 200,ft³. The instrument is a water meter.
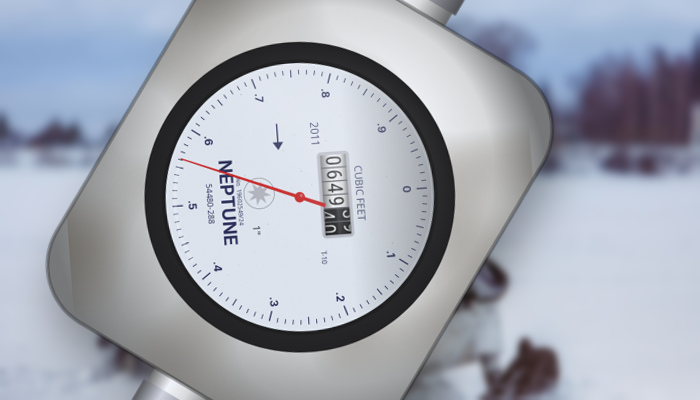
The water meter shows 64939.56,ft³
